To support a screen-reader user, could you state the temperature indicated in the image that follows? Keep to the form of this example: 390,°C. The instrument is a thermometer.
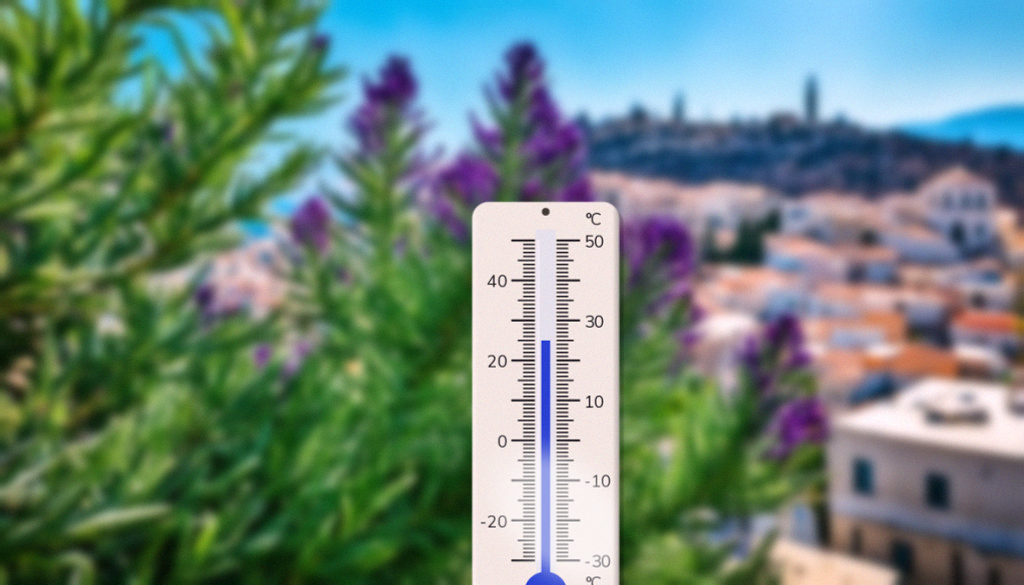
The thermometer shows 25,°C
